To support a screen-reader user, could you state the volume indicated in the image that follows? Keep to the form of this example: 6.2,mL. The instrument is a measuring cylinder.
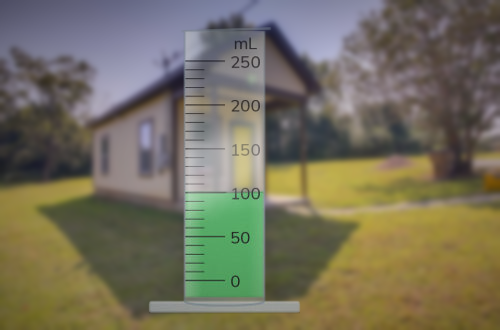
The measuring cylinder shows 100,mL
